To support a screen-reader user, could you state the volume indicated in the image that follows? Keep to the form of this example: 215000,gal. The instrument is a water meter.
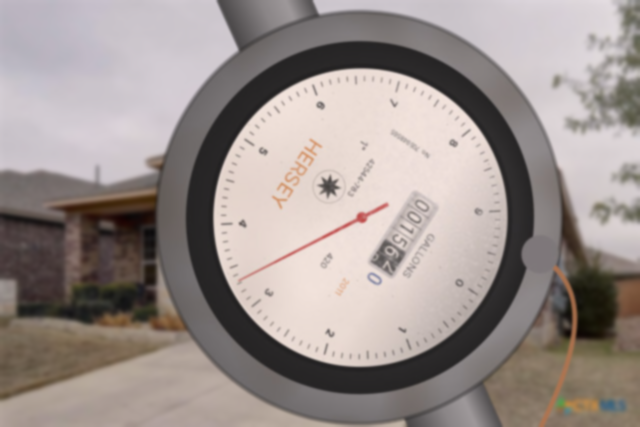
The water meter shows 15623.3,gal
